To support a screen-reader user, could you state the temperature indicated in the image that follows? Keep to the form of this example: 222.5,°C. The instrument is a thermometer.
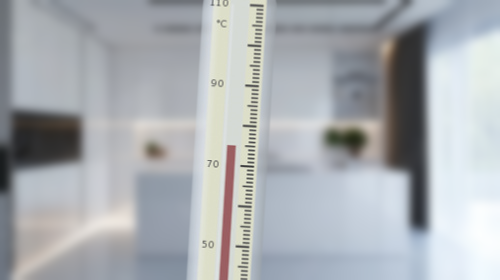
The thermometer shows 75,°C
